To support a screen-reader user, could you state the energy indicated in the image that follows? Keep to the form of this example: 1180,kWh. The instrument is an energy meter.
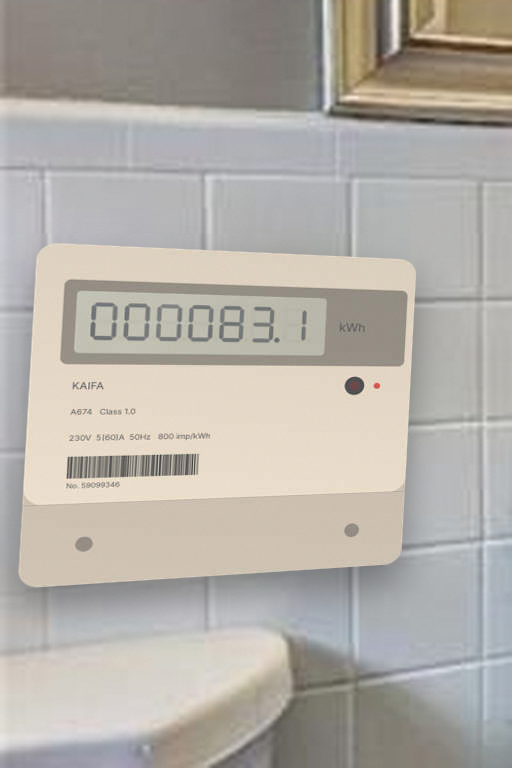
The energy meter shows 83.1,kWh
